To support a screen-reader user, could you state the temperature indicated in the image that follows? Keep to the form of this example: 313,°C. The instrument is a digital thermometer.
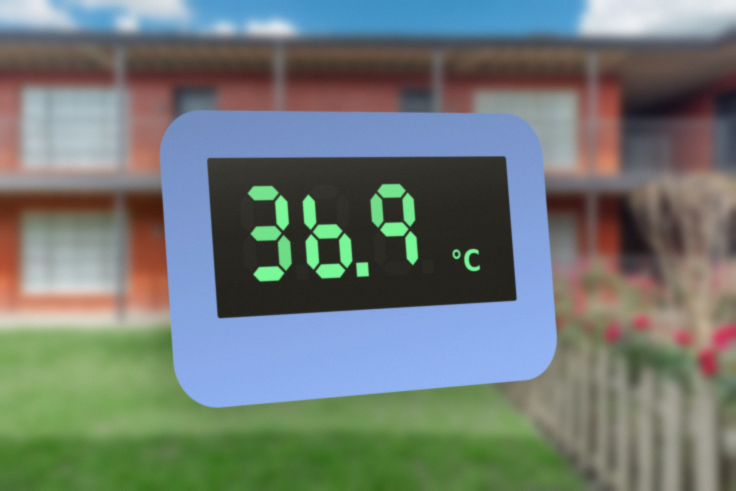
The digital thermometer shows 36.9,°C
